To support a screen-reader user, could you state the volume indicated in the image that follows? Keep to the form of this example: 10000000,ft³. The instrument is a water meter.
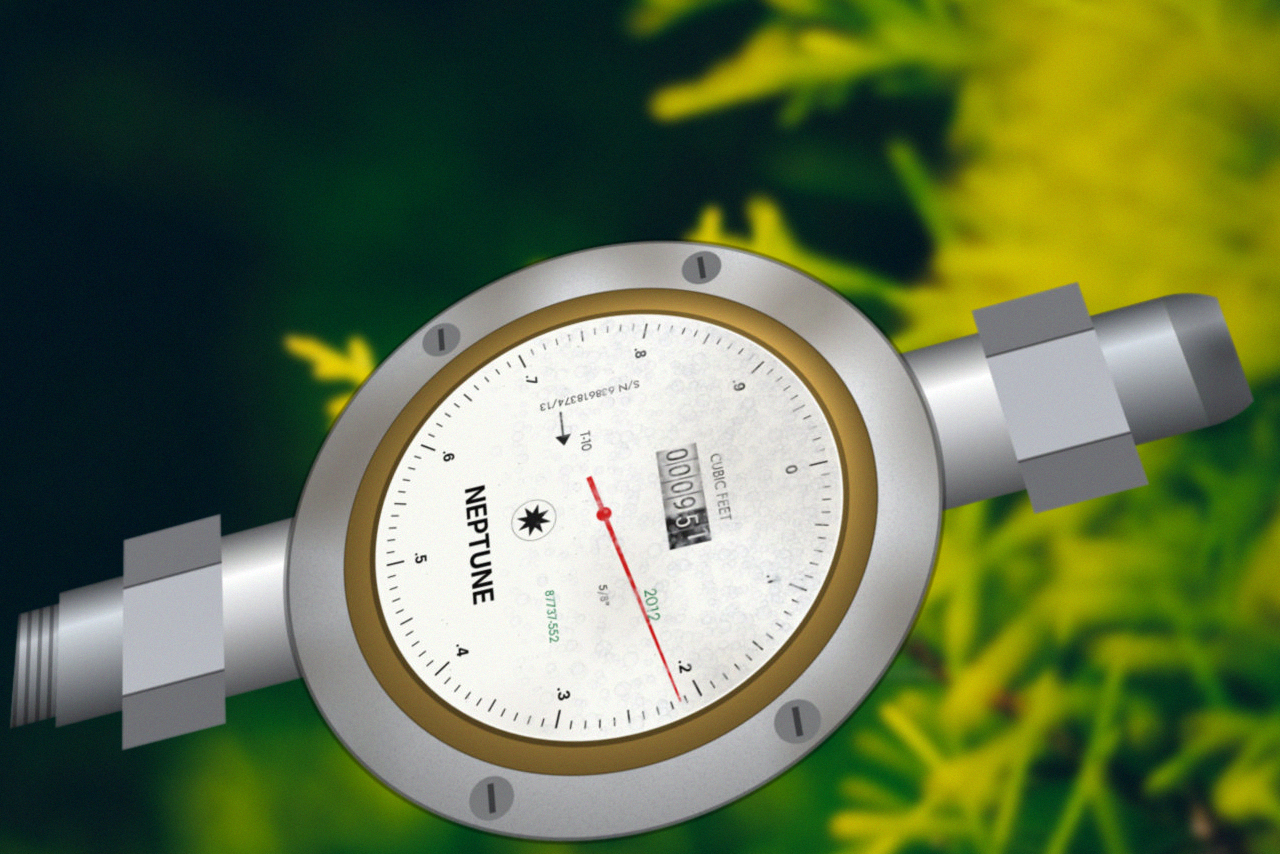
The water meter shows 951.21,ft³
